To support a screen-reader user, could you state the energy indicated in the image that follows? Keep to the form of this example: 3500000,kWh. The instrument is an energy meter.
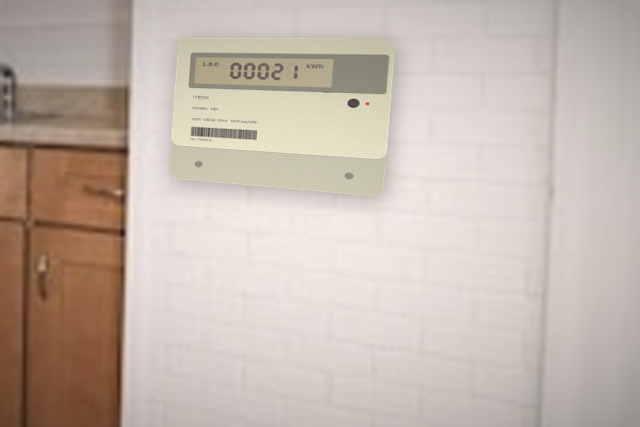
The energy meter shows 21,kWh
